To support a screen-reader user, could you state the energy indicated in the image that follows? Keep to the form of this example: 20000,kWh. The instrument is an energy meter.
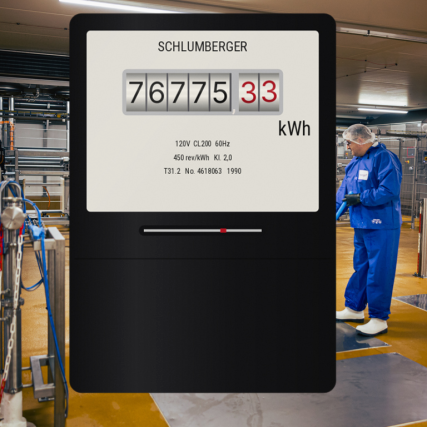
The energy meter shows 76775.33,kWh
